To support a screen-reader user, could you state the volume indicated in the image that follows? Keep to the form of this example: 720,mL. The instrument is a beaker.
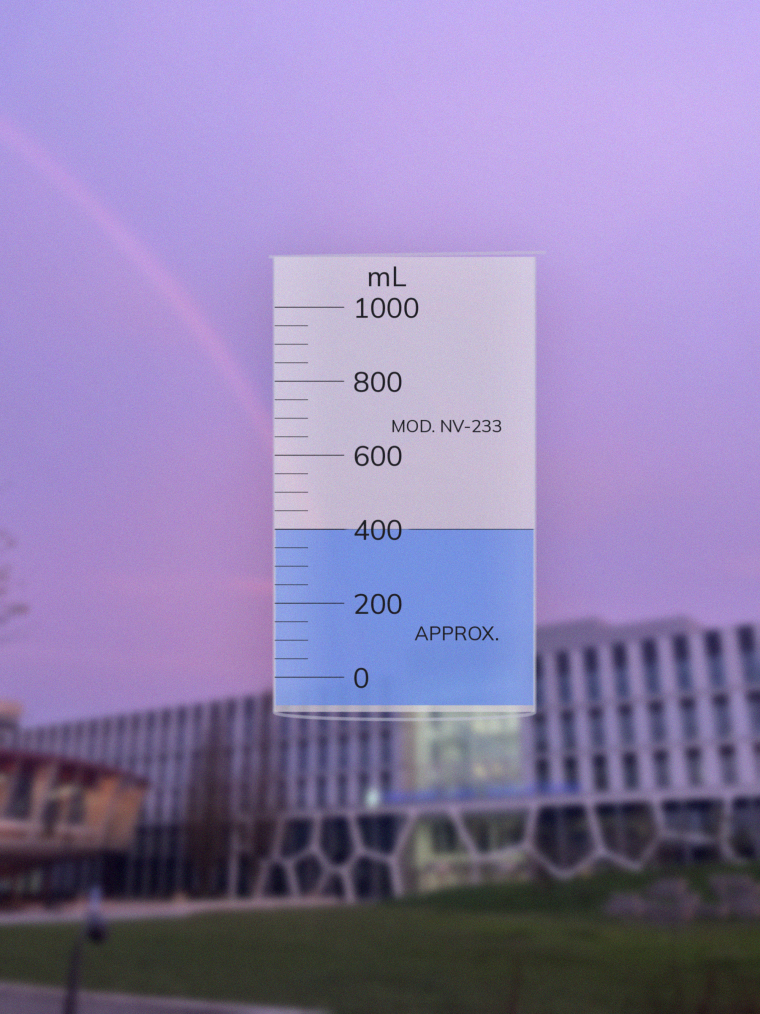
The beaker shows 400,mL
